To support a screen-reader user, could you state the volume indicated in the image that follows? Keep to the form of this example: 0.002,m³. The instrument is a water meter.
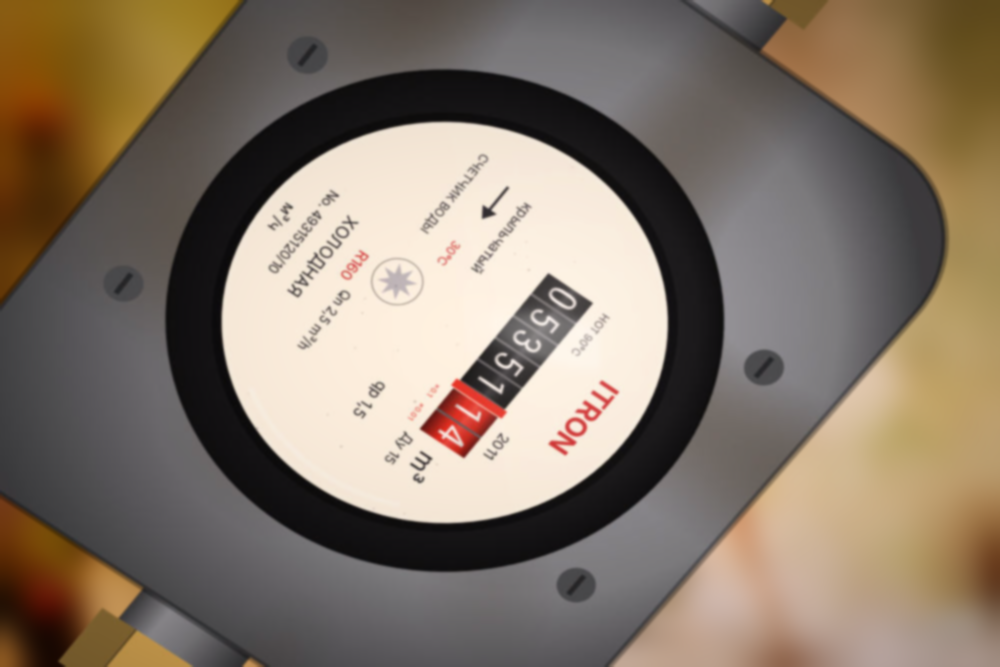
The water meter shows 5351.14,m³
